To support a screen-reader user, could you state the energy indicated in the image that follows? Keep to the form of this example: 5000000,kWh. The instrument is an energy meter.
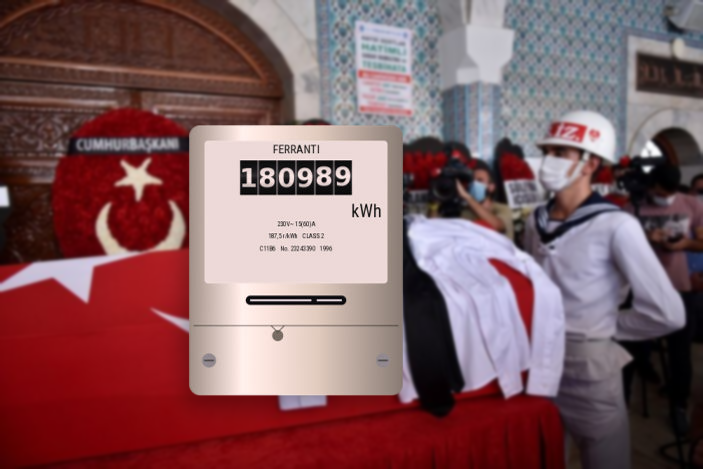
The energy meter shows 180989,kWh
